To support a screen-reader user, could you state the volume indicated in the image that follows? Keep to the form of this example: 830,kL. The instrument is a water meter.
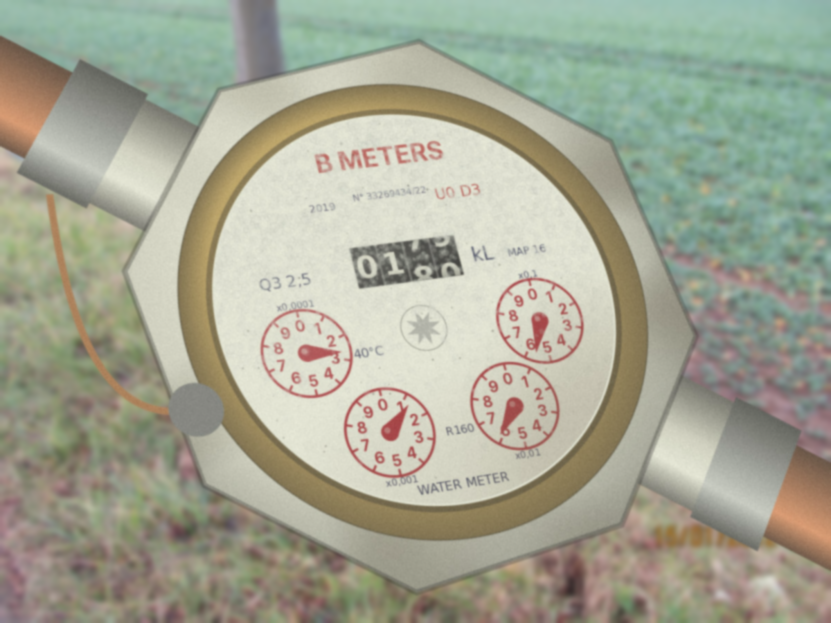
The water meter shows 179.5612,kL
